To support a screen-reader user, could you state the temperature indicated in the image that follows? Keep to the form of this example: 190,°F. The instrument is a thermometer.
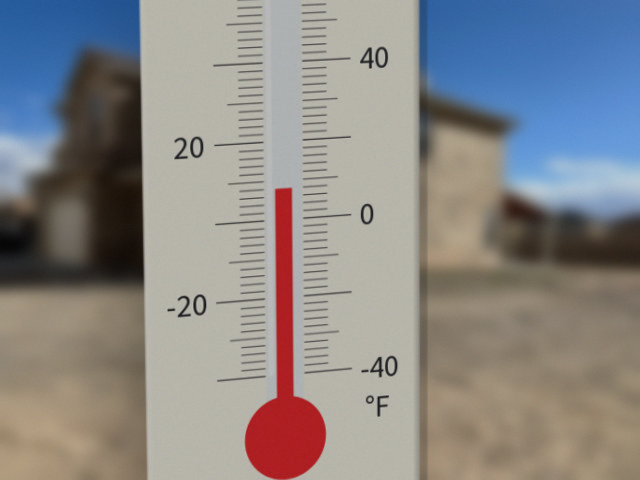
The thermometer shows 8,°F
